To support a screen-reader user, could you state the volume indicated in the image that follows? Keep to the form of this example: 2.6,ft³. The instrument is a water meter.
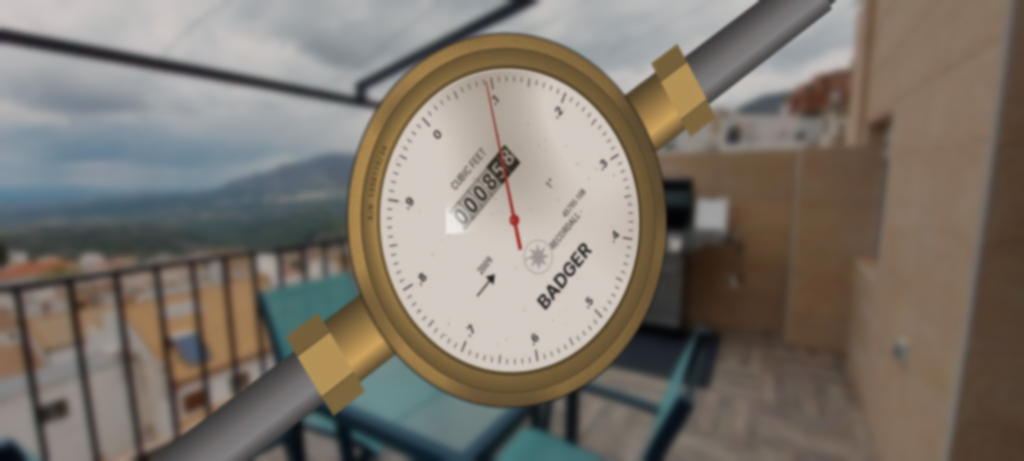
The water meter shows 858.09,ft³
